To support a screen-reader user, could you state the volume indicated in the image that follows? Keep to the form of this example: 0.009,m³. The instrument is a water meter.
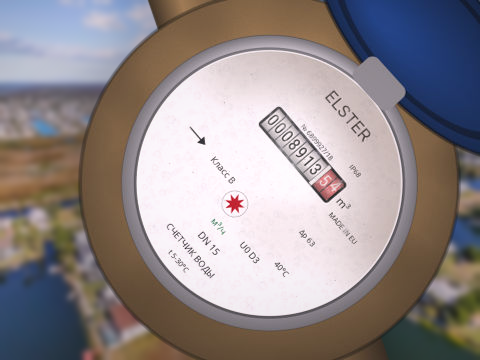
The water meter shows 8913.54,m³
